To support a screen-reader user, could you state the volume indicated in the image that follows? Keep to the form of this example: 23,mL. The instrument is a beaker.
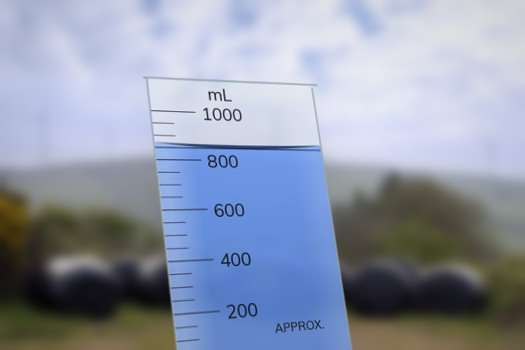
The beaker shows 850,mL
